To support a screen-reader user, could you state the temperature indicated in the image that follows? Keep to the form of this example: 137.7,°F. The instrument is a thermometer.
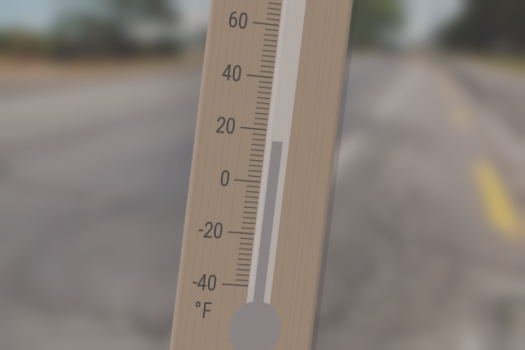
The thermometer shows 16,°F
